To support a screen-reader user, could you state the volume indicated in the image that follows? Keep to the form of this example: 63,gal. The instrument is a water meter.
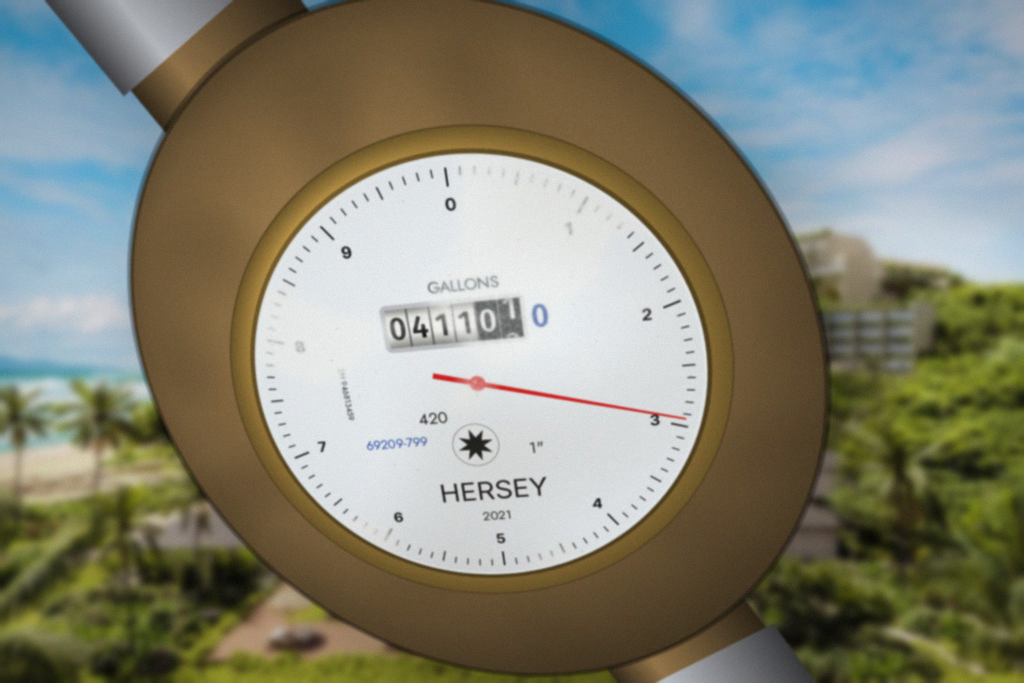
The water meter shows 411012.9,gal
